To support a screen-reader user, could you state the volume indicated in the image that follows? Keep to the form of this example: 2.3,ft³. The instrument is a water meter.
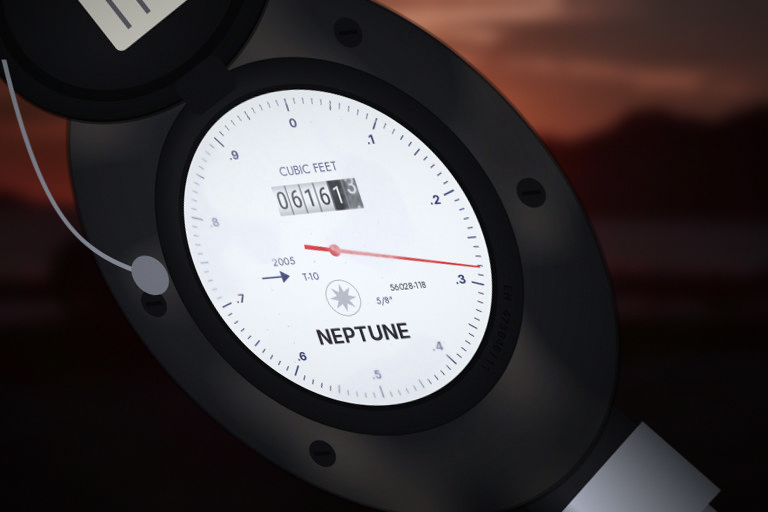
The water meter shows 61613.28,ft³
